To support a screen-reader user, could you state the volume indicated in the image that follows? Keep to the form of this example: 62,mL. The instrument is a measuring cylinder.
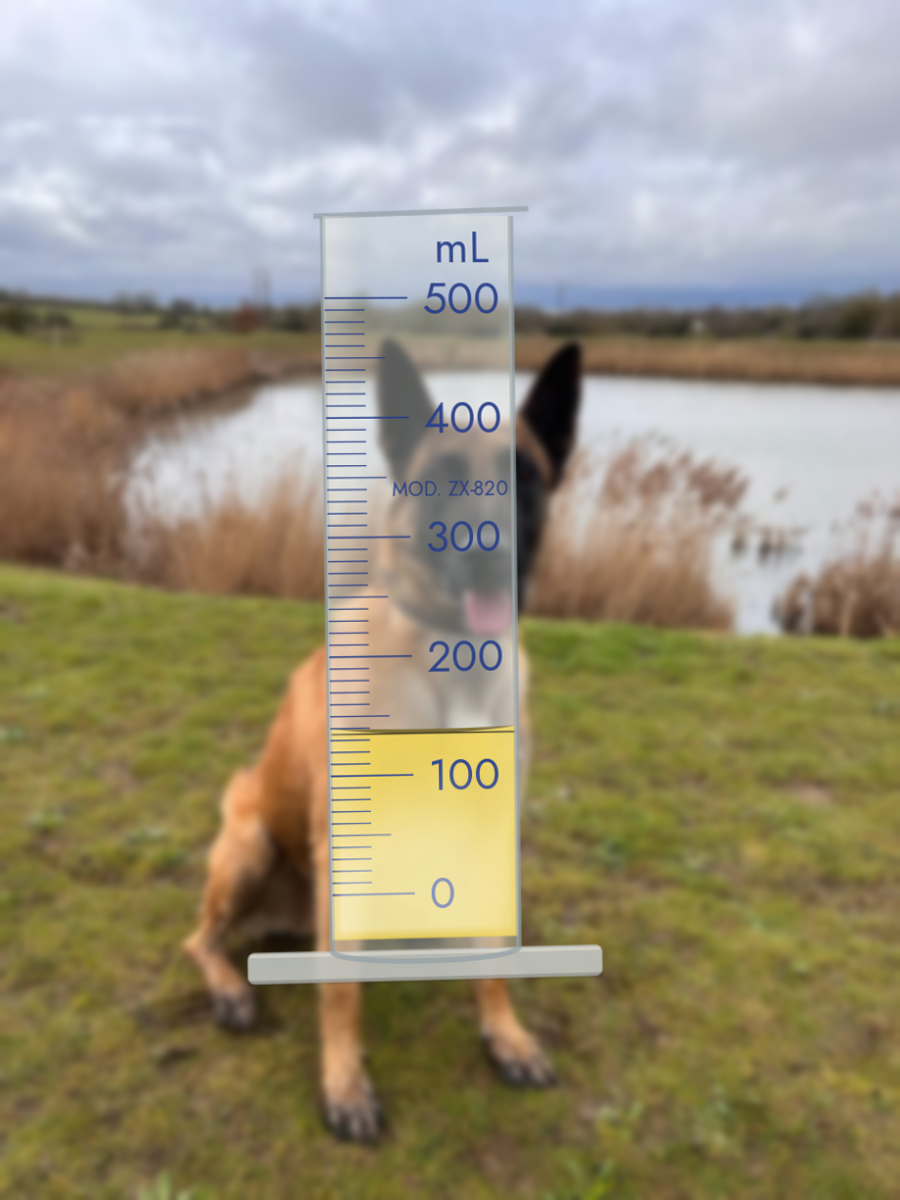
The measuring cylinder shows 135,mL
